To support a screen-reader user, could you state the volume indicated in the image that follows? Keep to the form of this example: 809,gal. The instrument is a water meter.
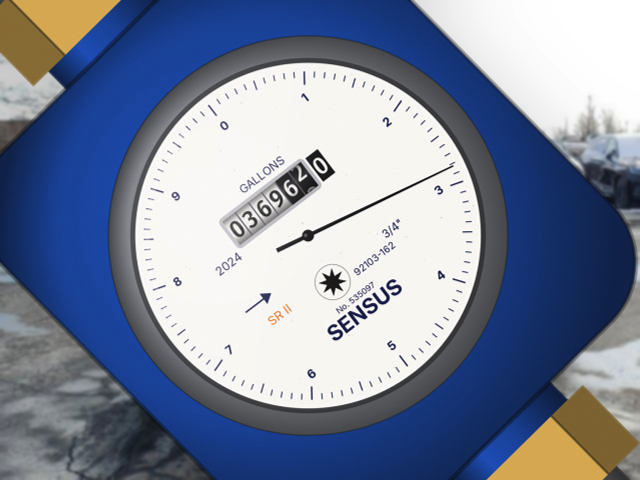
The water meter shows 369622.8,gal
